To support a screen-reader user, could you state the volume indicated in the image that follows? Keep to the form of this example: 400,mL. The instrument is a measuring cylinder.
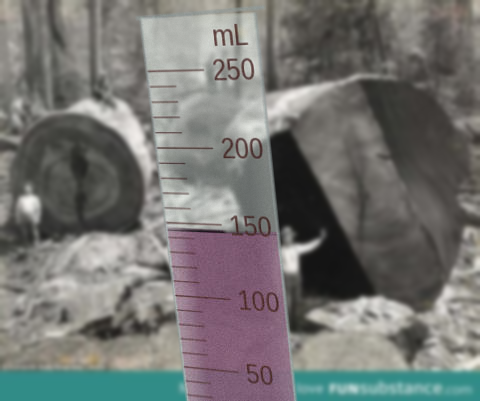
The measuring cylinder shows 145,mL
